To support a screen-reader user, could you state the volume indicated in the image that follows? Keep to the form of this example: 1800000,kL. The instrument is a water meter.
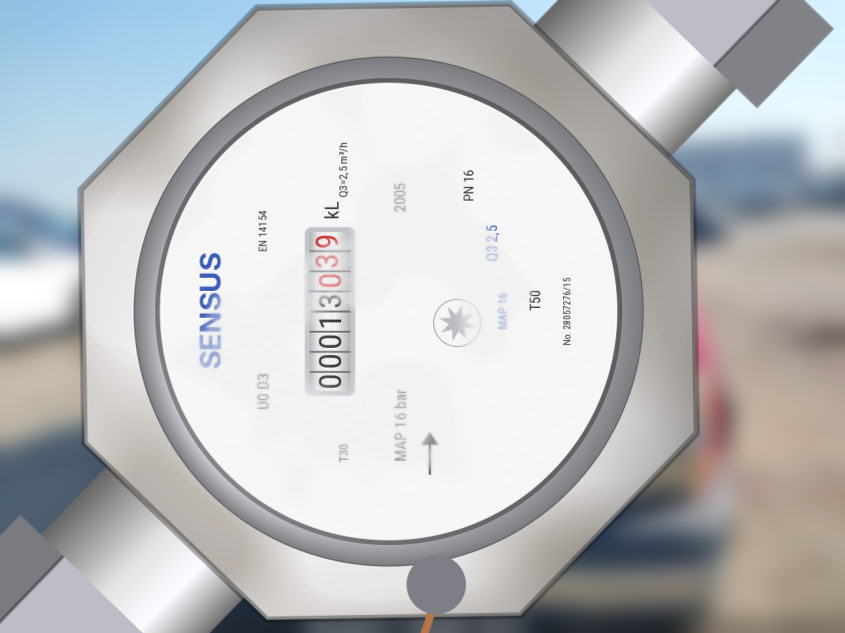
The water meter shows 13.039,kL
